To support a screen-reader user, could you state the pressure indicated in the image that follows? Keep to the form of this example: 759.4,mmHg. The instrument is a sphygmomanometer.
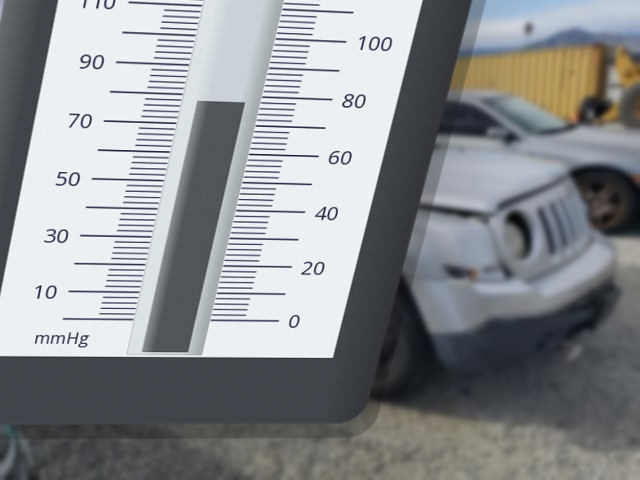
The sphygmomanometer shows 78,mmHg
